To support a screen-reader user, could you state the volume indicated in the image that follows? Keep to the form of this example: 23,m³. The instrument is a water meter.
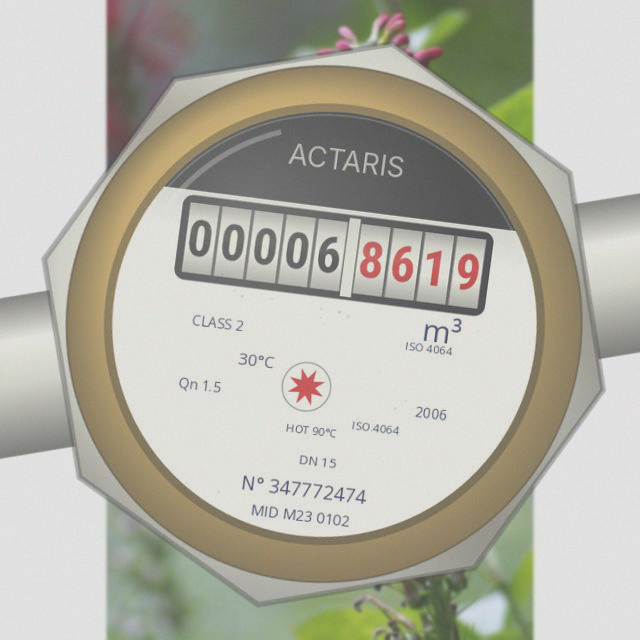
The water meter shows 6.8619,m³
